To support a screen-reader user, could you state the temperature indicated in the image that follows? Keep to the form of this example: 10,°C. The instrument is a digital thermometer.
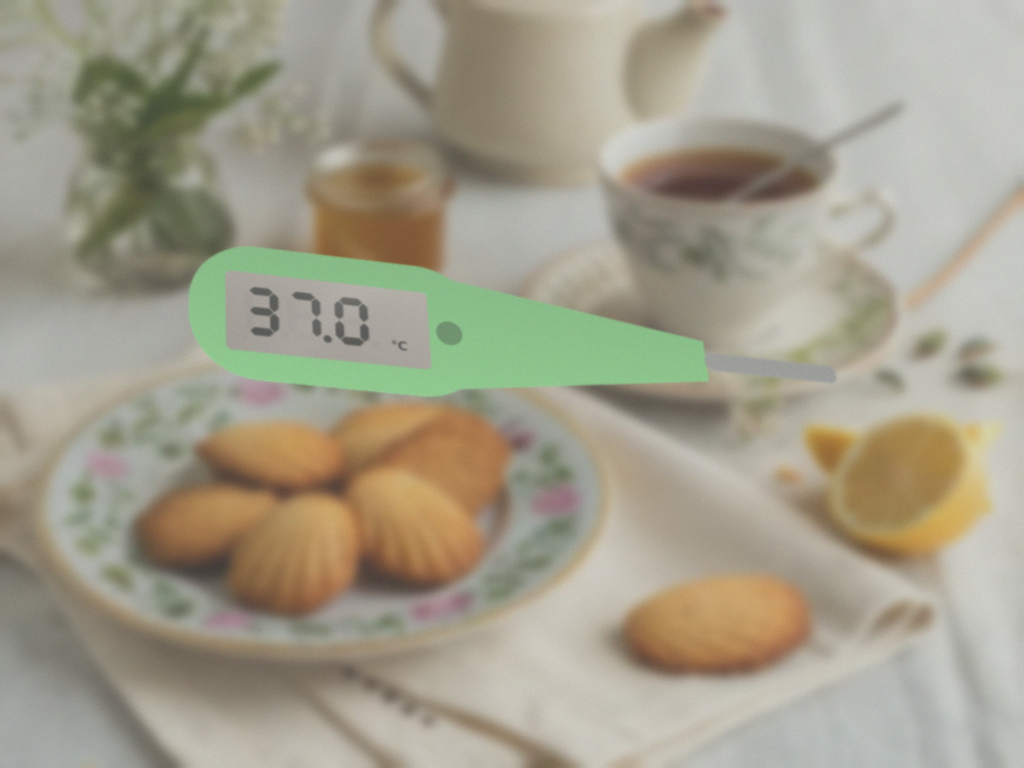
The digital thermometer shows 37.0,°C
